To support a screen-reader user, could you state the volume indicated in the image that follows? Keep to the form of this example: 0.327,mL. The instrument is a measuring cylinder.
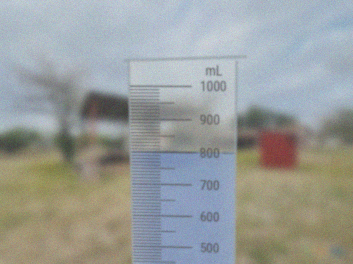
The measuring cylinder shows 800,mL
